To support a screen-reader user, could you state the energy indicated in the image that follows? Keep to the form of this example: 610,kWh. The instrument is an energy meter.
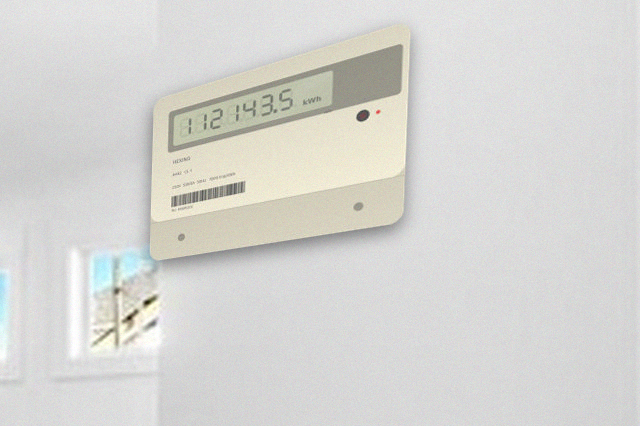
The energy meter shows 112143.5,kWh
